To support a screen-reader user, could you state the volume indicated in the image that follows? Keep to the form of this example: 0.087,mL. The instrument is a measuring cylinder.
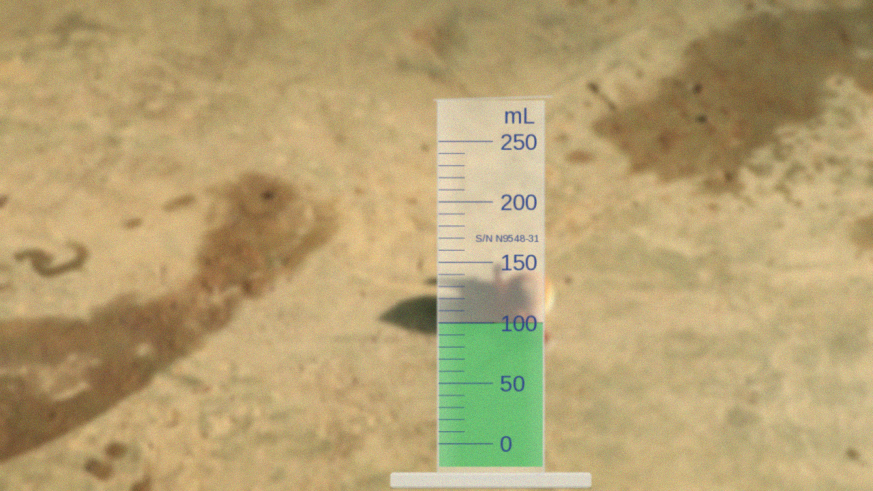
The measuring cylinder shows 100,mL
